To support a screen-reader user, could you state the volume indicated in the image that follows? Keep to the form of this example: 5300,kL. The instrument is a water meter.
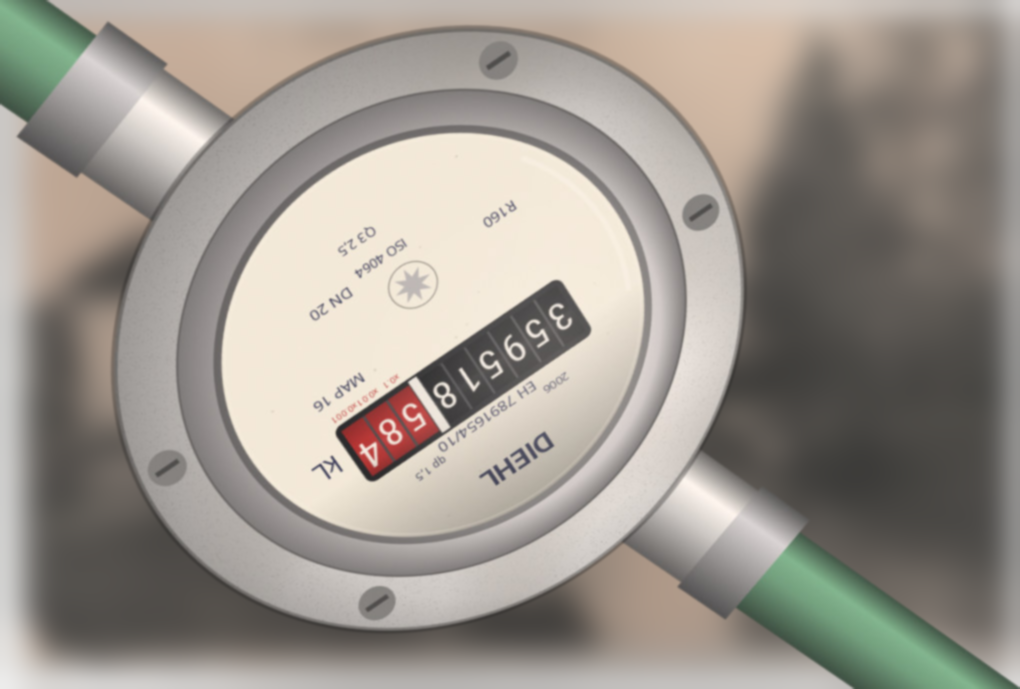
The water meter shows 359518.584,kL
